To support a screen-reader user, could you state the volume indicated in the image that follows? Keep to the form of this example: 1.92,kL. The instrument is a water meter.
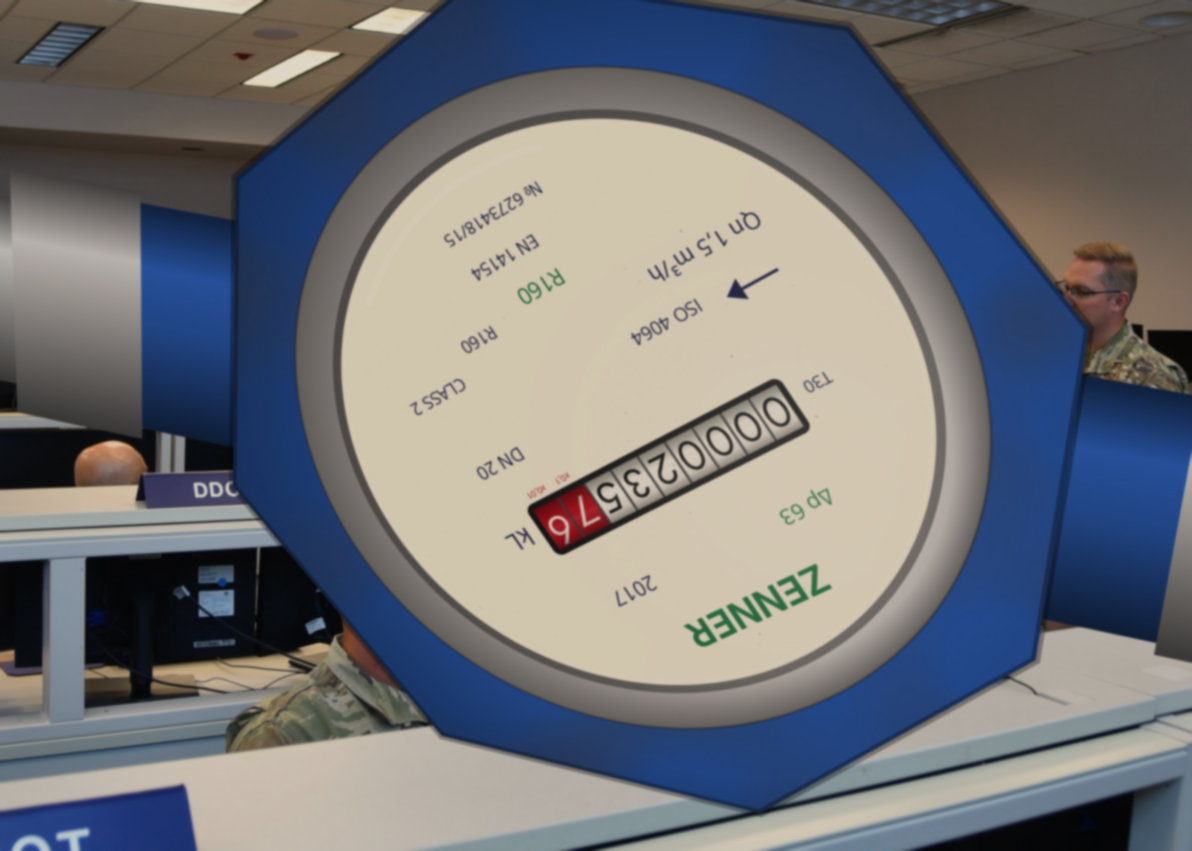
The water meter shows 235.76,kL
